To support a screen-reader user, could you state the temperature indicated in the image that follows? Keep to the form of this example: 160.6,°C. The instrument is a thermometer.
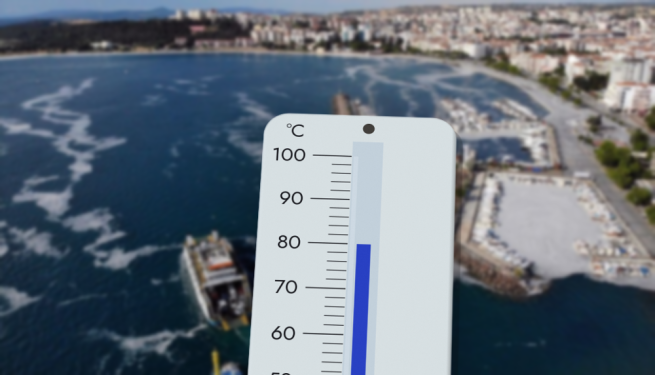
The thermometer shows 80,°C
